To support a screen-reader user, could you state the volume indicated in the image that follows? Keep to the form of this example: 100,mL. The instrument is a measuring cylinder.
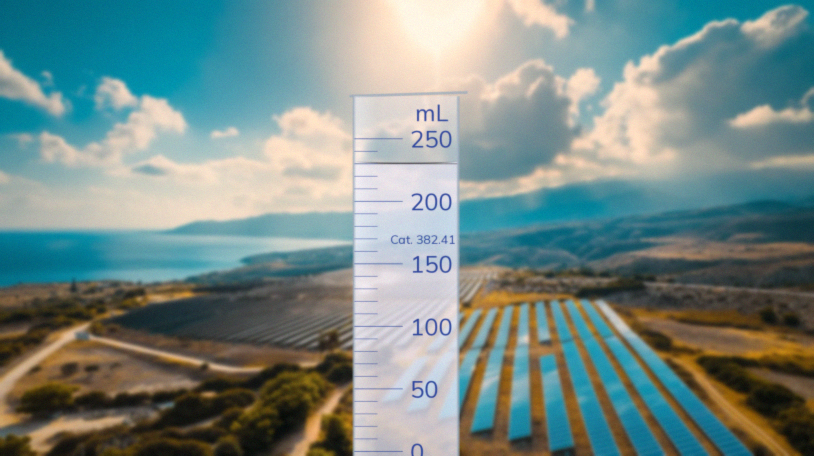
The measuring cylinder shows 230,mL
